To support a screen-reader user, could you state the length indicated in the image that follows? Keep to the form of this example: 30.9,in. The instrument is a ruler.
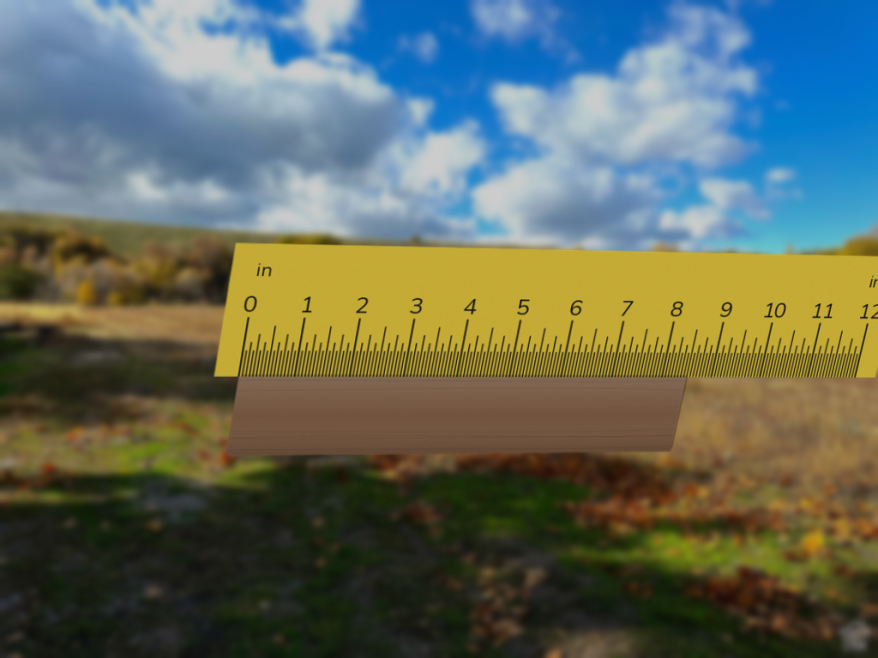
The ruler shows 8.5,in
